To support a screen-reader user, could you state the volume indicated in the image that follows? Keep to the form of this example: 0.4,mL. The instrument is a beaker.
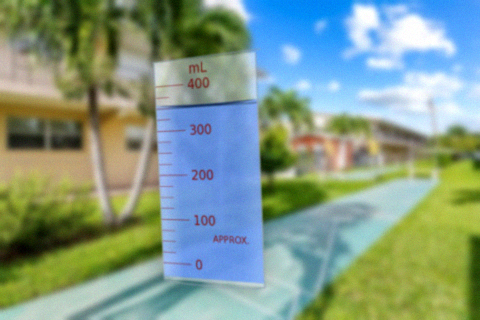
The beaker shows 350,mL
